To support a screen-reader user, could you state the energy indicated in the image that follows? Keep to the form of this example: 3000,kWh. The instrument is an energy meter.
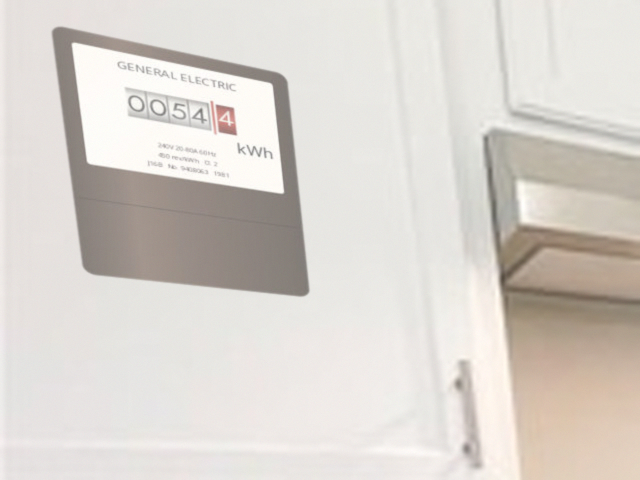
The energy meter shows 54.4,kWh
